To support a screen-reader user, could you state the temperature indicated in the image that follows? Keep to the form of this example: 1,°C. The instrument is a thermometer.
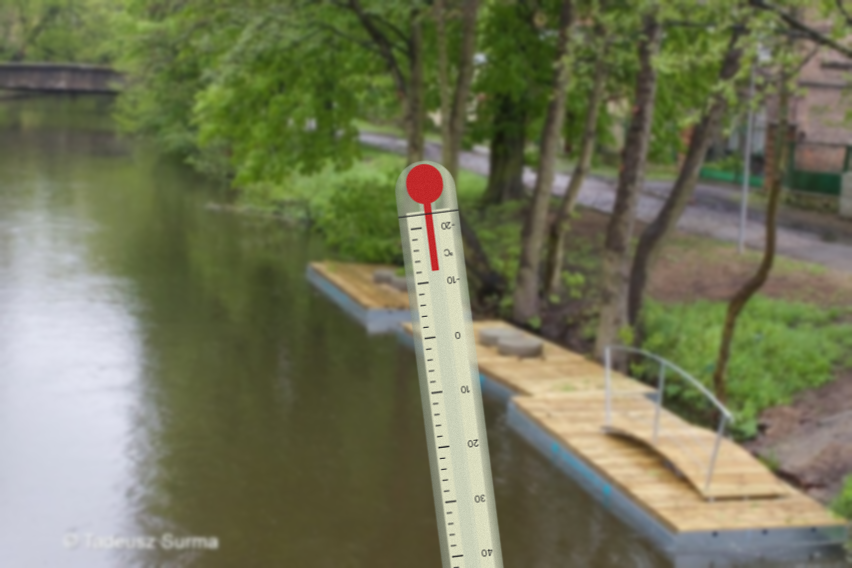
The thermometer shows -12,°C
